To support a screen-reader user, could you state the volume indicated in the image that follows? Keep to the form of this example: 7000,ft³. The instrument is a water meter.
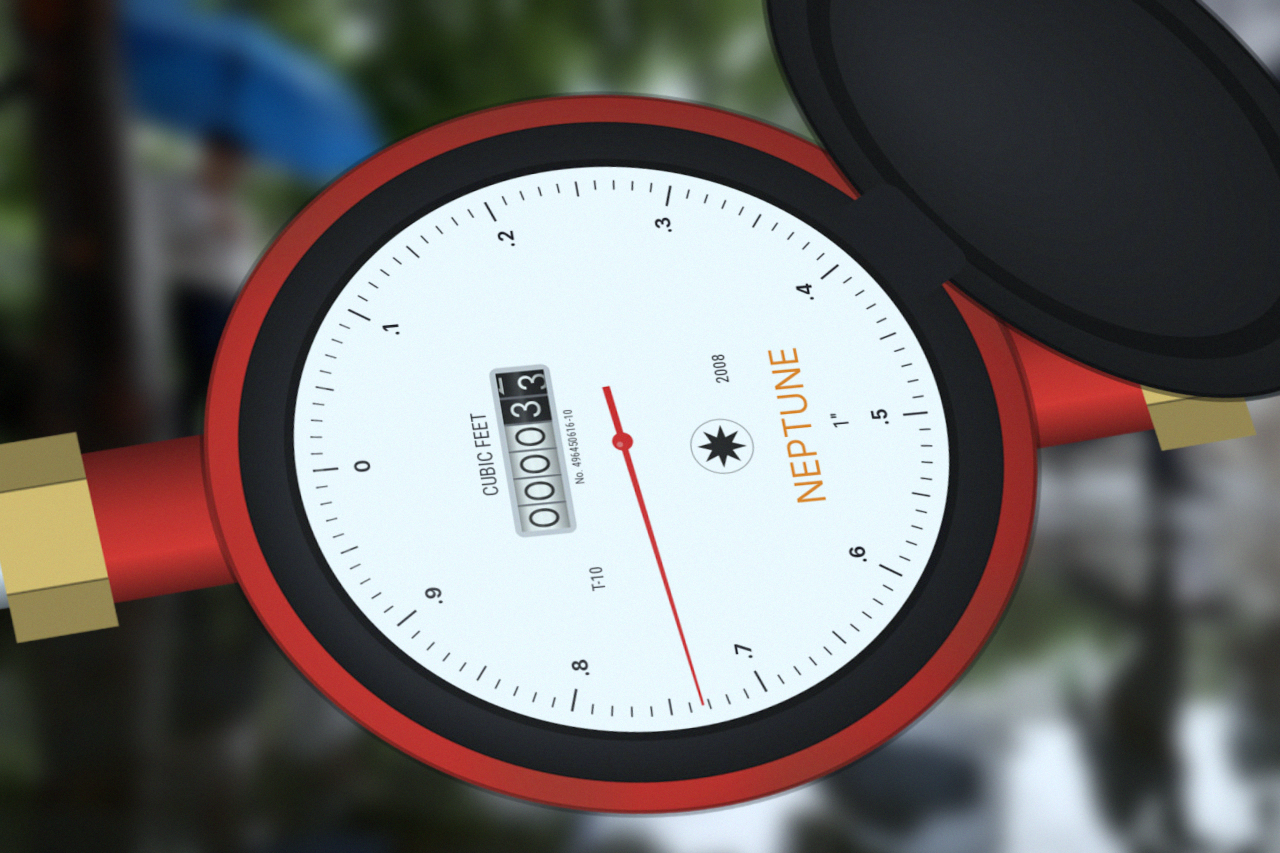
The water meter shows 32.73,ft³
